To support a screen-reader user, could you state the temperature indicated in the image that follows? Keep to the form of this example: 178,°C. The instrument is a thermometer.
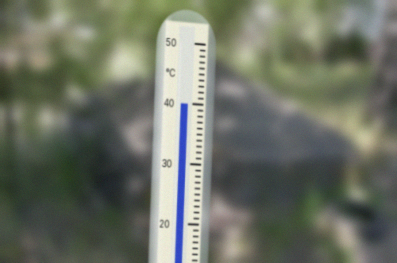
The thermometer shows 40,°C
